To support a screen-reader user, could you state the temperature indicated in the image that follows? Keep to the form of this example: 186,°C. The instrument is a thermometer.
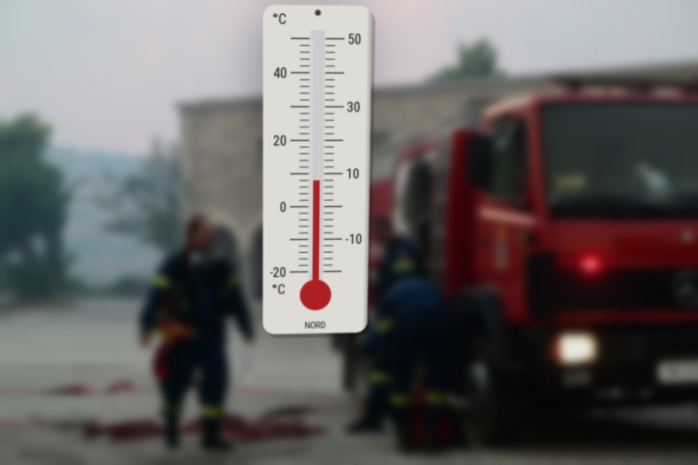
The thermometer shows 8,°C
